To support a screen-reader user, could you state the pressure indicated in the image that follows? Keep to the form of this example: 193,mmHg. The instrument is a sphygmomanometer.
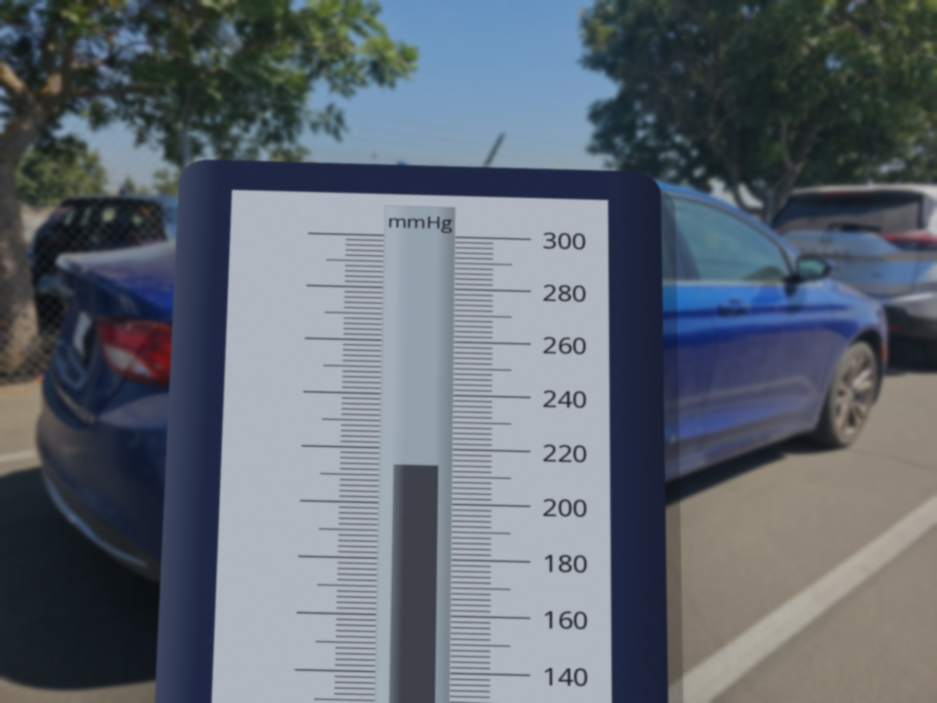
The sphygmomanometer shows 214,mmHg
